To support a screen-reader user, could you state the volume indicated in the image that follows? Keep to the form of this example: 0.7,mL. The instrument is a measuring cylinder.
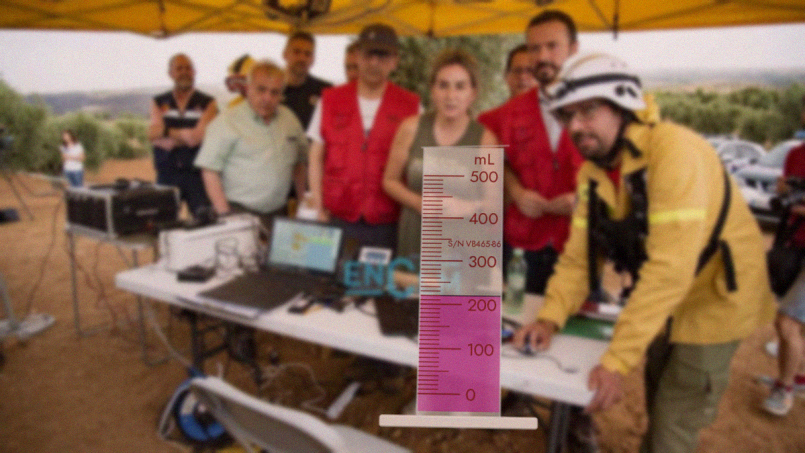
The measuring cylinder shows 220,mL
